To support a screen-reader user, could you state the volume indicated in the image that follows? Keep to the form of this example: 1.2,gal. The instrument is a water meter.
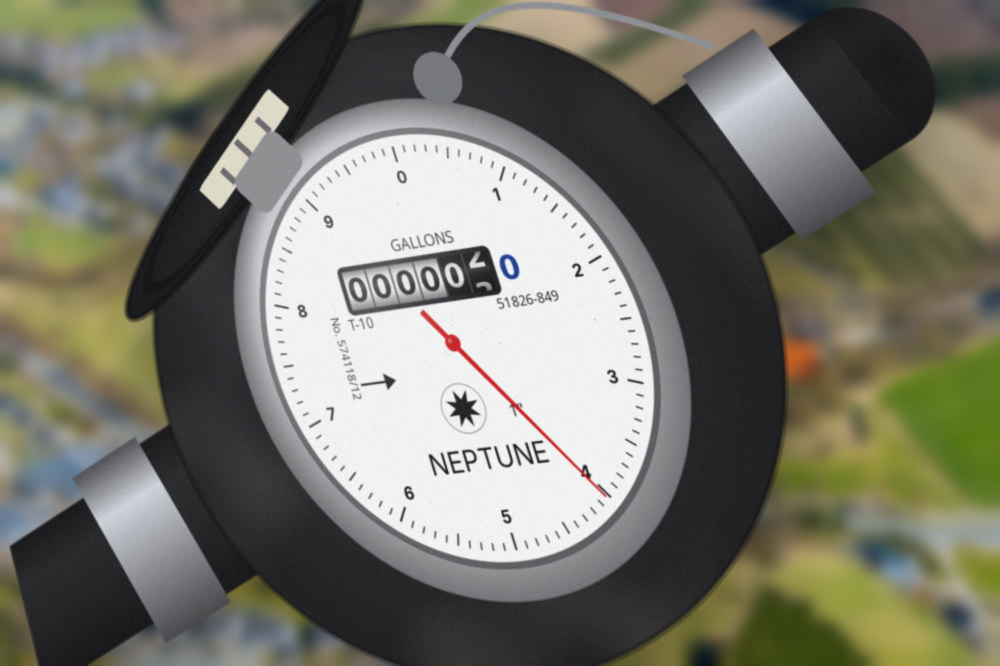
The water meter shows 24.0,gal
